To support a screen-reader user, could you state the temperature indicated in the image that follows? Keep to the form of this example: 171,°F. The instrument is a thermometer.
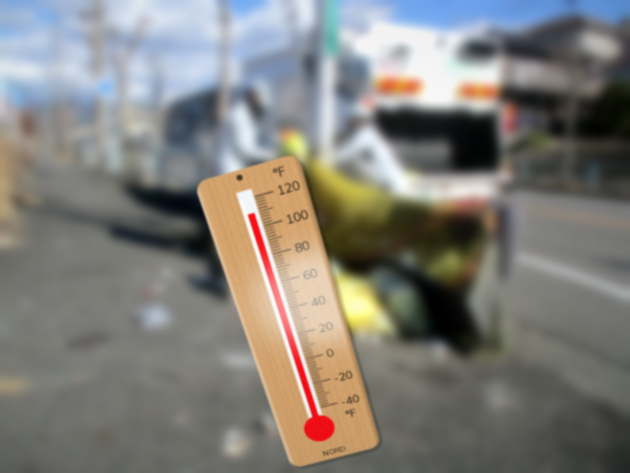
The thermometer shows 110,°F
